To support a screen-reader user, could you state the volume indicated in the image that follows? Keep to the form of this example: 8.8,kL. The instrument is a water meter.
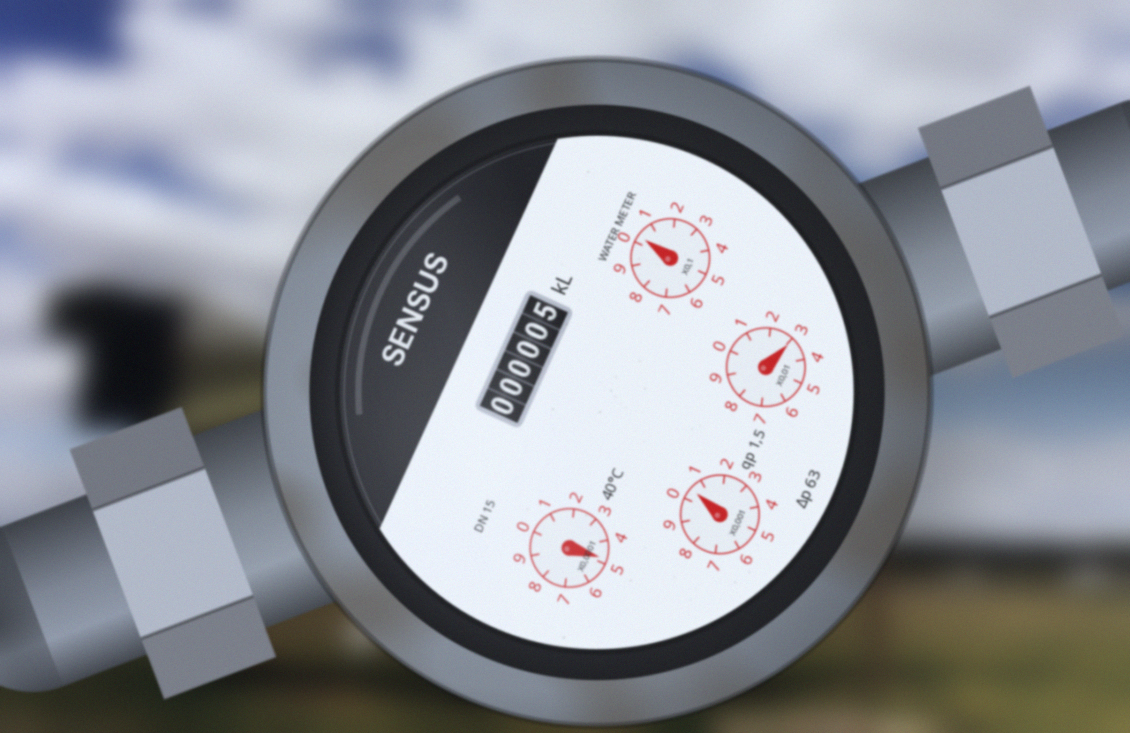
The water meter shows 5.0304,kL
